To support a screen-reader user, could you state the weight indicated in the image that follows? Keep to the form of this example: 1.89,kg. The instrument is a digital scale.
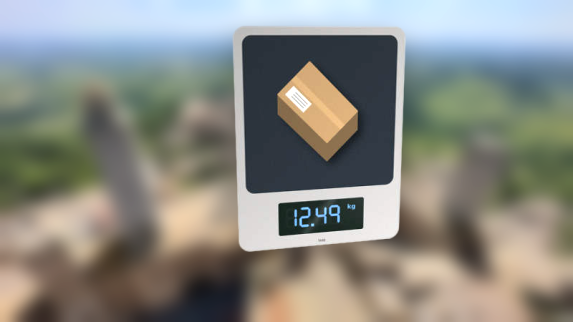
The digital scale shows 12.49,kg
